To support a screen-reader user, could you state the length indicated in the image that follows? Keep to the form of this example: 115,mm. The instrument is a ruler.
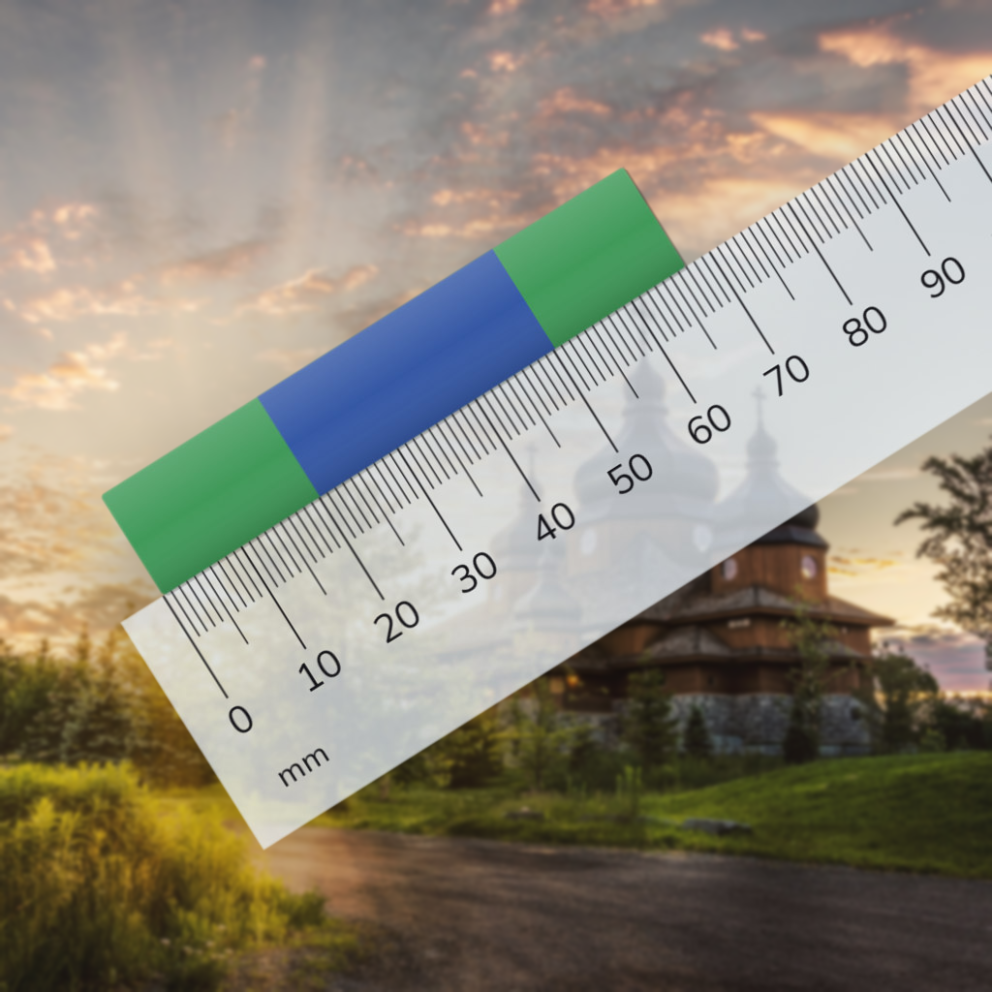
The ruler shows 67,mm
